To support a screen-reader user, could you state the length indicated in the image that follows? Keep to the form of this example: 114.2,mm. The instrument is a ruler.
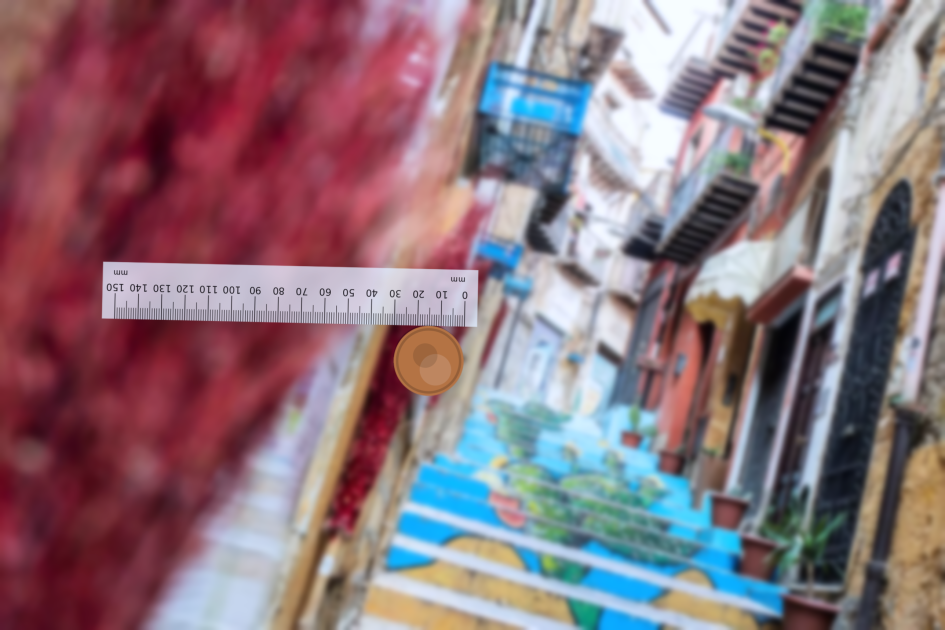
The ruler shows 30,mm
